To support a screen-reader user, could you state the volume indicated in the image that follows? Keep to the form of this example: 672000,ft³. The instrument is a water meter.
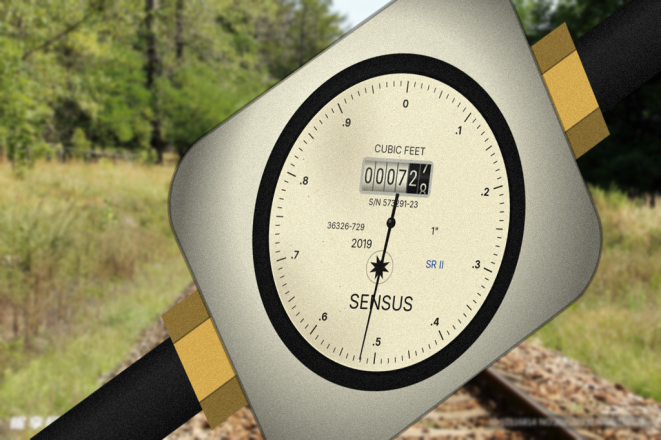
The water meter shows 727.52,ft³
